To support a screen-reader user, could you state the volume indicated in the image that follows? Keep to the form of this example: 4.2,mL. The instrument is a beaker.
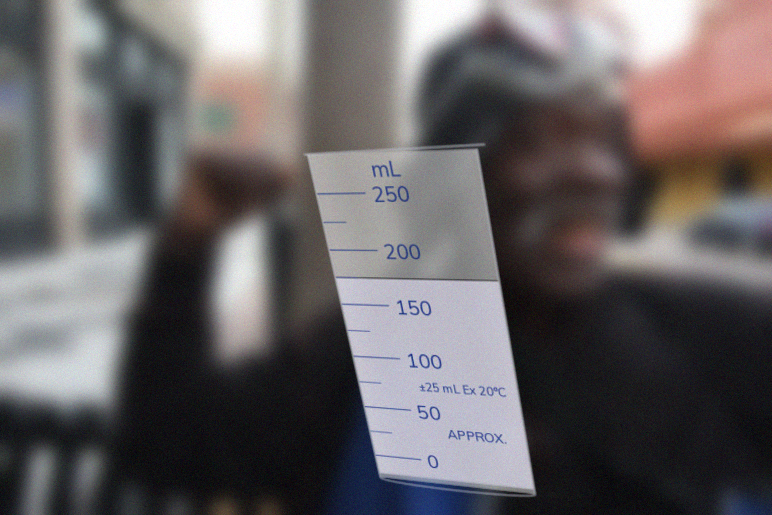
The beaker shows 175,mL
